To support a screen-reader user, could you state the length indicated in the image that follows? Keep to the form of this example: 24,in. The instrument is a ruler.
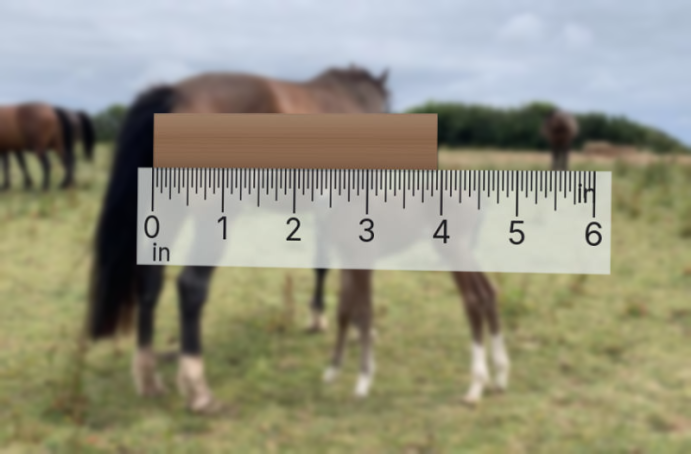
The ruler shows 3.9375,in
